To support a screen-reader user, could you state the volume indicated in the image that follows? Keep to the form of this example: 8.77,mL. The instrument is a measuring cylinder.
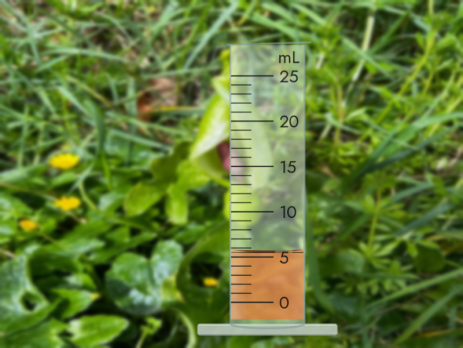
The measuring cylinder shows 5.5,mL
